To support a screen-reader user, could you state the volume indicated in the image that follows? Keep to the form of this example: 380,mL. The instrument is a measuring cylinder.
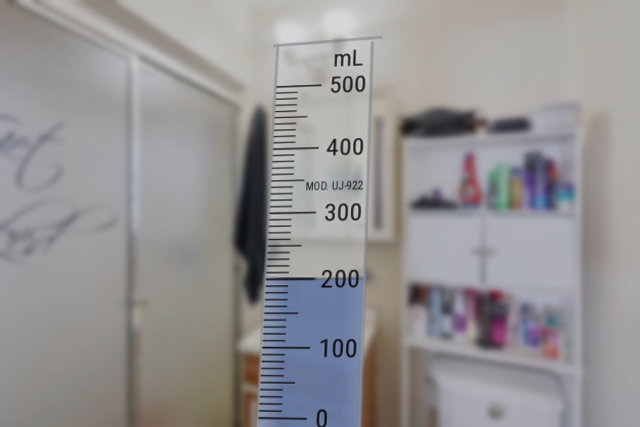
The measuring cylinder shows 200,mL
